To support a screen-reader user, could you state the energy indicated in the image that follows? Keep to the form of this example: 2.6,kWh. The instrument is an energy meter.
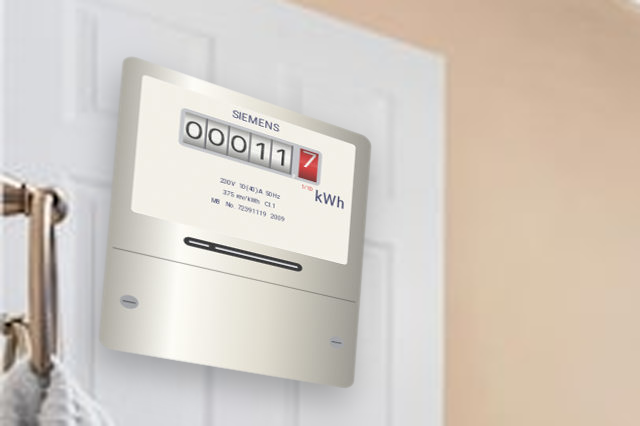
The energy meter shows 11.7,kWh
